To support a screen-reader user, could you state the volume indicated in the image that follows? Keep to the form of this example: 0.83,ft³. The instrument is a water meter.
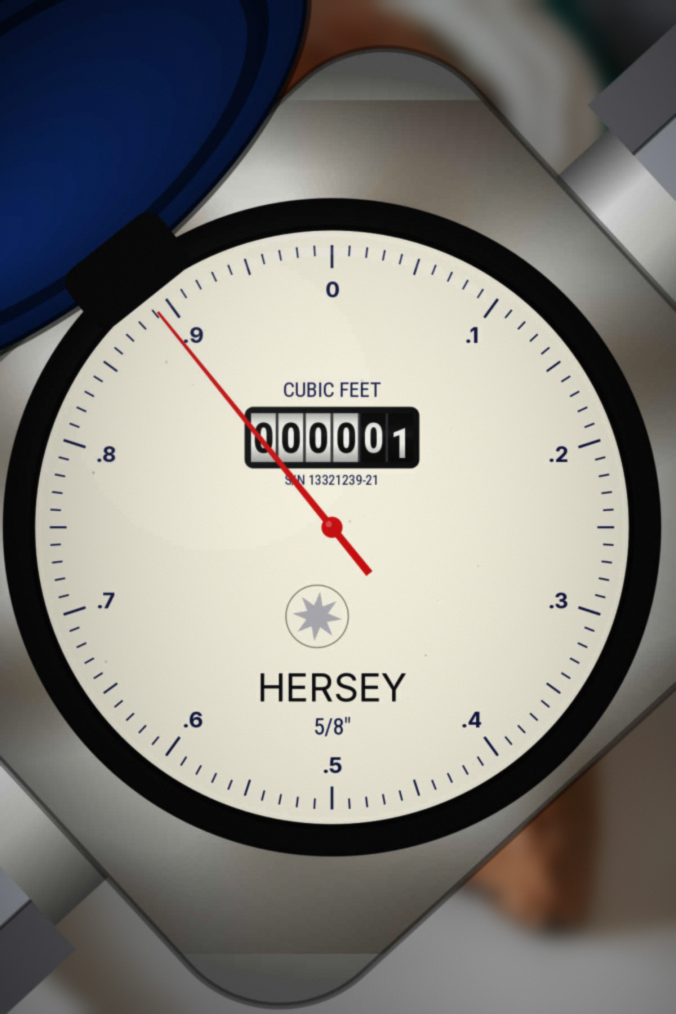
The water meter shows 0.89,ft³
